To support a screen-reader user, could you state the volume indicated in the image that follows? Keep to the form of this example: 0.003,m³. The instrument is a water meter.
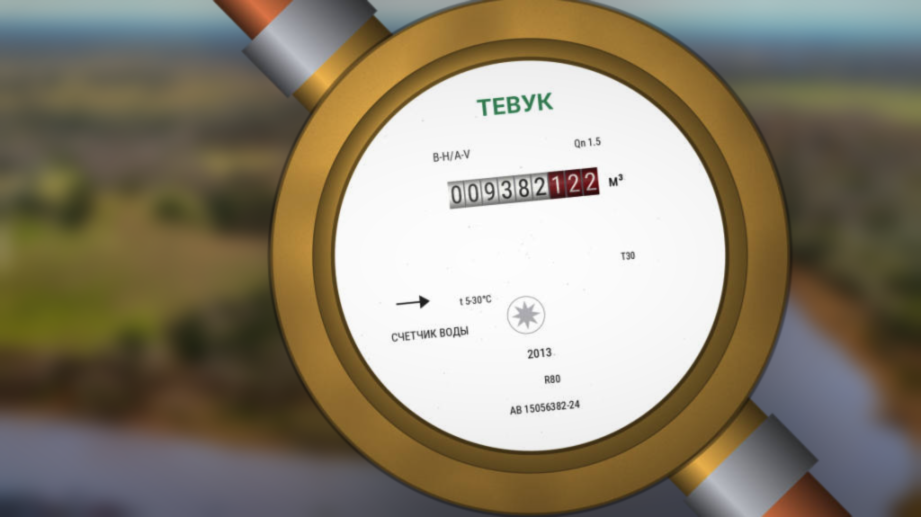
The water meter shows 9382.122,m³
